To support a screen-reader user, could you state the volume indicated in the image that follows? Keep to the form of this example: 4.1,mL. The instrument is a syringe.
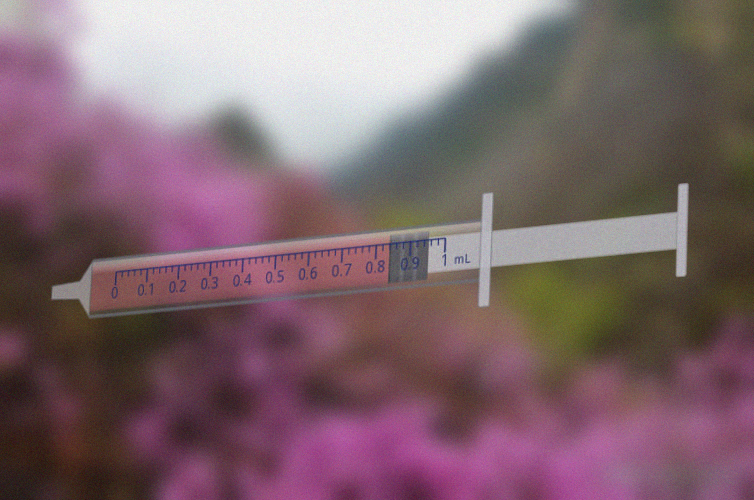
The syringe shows 0.84,mL
